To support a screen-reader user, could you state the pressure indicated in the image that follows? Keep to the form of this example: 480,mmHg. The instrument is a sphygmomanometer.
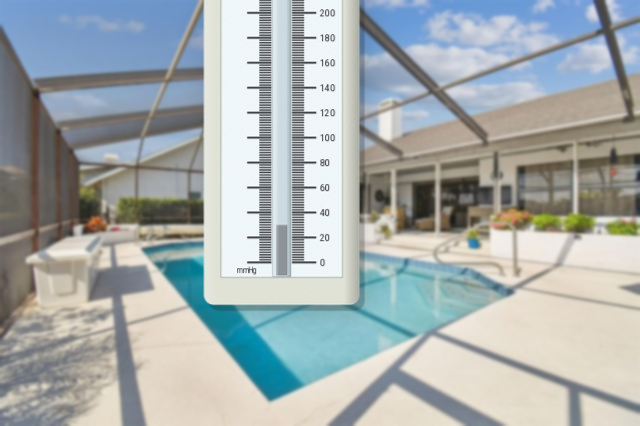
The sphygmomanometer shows 30,mmHg
